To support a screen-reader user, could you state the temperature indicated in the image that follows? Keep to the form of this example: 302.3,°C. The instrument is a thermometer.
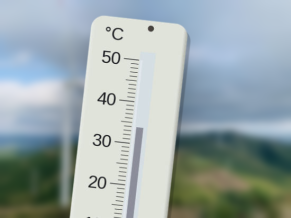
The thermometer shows 34,°C
